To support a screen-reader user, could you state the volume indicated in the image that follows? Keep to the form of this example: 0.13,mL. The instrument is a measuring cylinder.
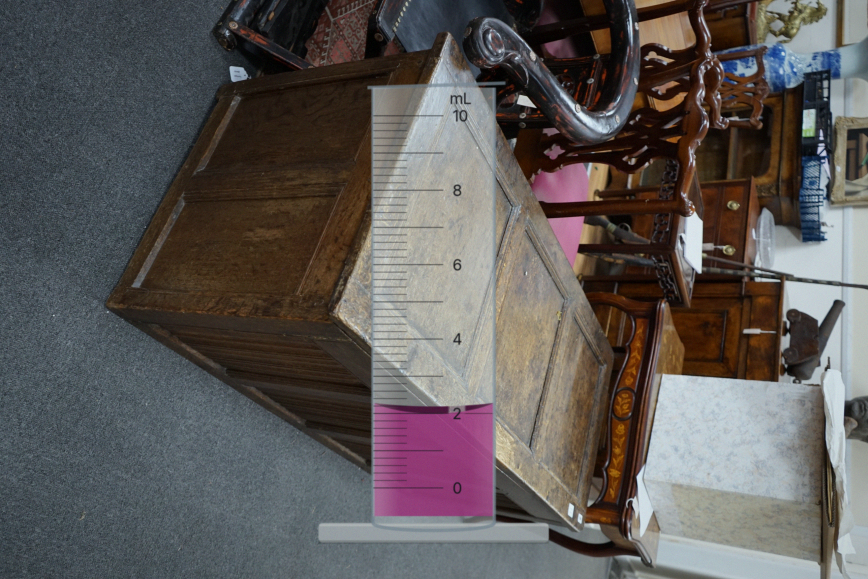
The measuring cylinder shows 2,mL
